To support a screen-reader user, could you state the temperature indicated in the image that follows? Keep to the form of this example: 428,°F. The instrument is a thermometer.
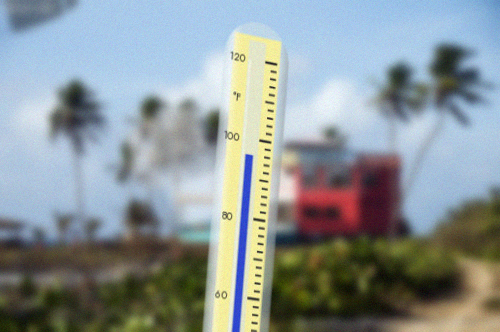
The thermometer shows 96,°F
